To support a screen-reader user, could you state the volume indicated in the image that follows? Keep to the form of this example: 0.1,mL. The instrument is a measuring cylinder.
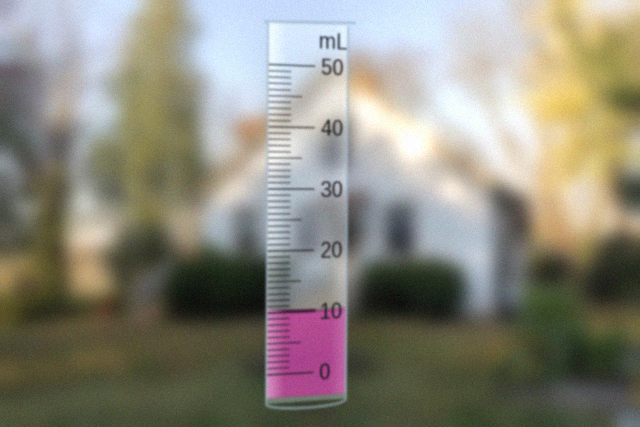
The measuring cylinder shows 10,mL
